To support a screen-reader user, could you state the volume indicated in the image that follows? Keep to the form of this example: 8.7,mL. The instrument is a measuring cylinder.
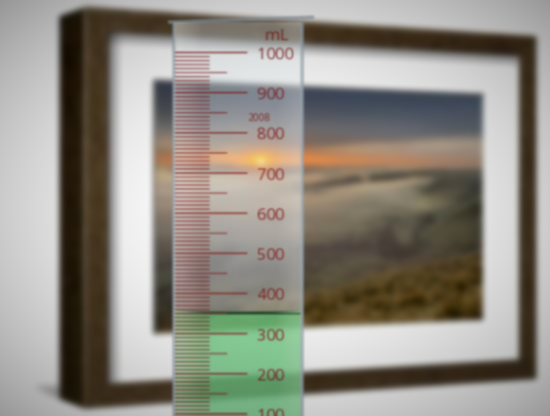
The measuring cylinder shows 350,mL
